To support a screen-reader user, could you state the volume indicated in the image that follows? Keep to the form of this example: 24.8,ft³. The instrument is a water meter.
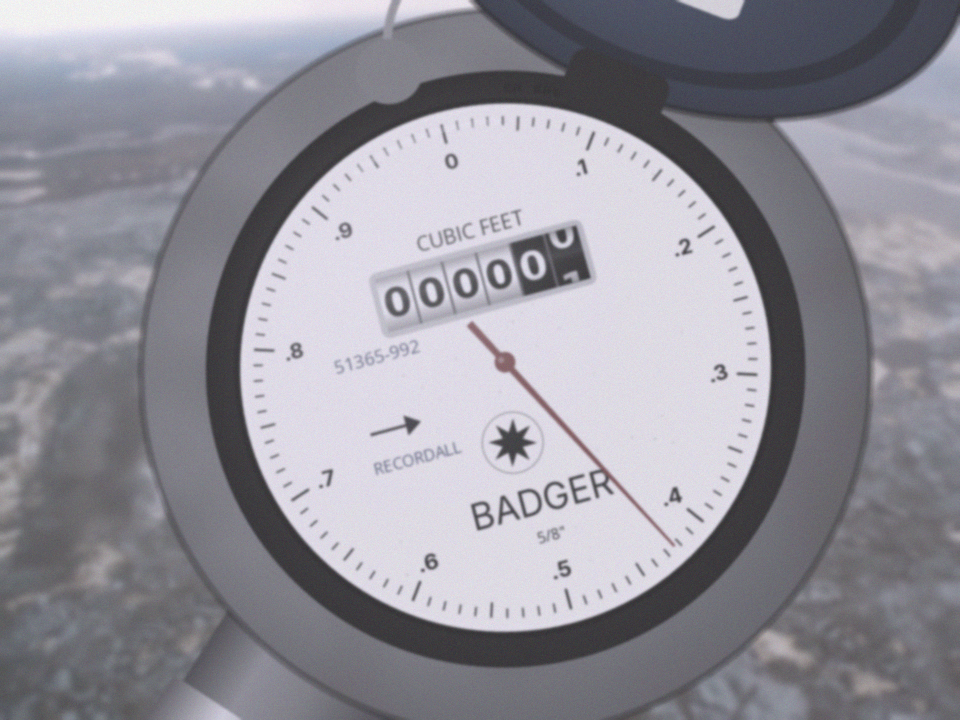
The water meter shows 0.42,ft³
